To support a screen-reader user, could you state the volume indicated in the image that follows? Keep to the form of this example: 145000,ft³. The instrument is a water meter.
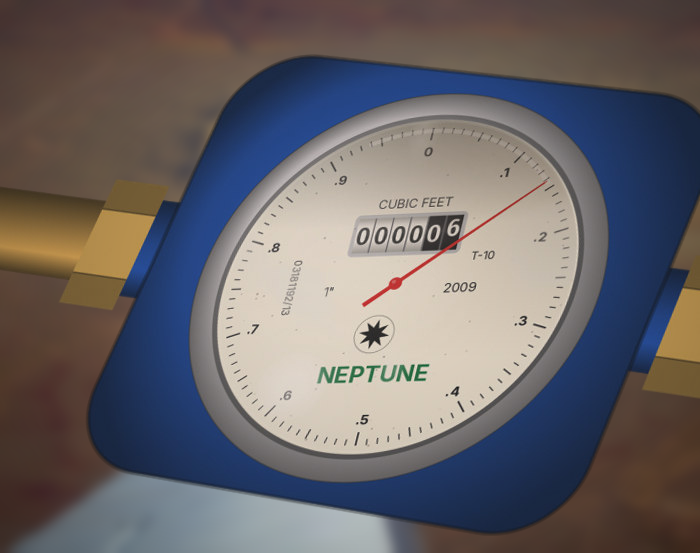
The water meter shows 6.14,ft³
